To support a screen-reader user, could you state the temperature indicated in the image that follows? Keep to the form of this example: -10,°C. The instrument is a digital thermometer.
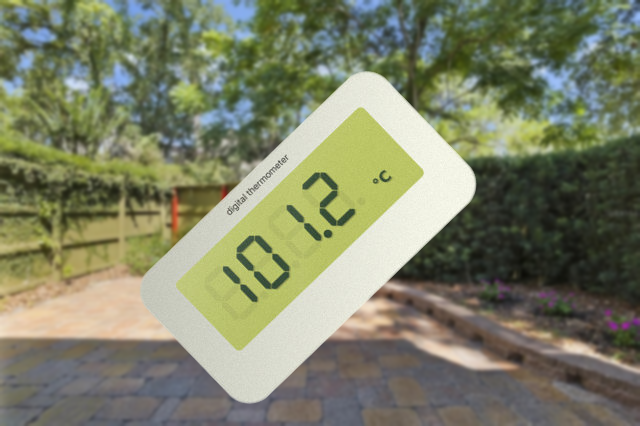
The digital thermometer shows 101.2,°C
